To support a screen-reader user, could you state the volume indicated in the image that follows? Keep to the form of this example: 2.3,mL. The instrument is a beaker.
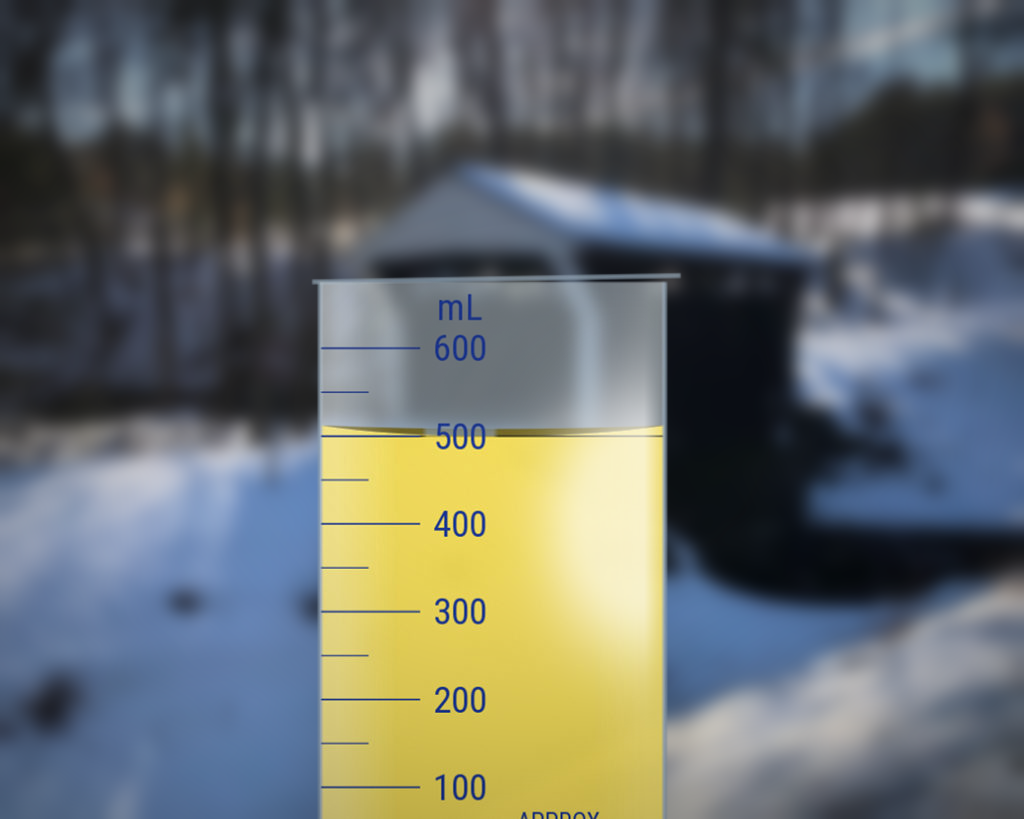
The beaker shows 500,mL
